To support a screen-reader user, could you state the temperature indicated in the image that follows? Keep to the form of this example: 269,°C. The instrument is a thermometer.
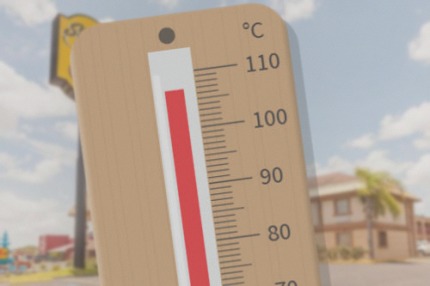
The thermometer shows 107,°C
